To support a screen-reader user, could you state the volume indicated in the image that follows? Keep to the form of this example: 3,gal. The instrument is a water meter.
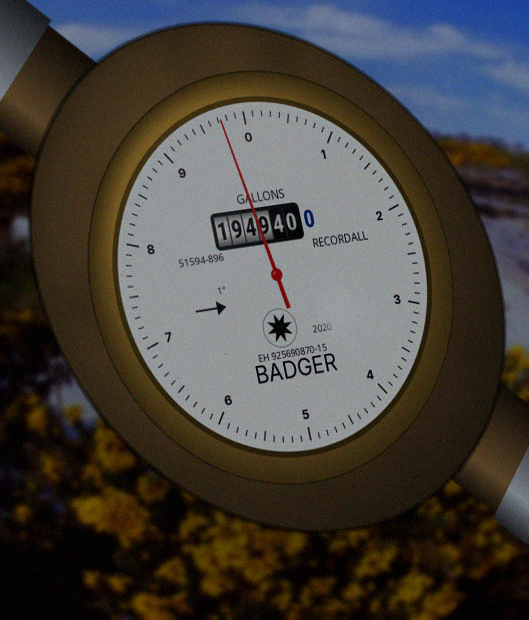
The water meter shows 1949399.7,gal
